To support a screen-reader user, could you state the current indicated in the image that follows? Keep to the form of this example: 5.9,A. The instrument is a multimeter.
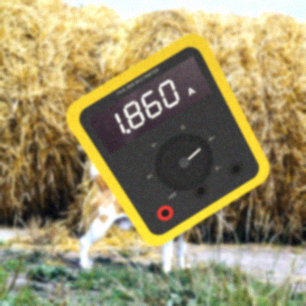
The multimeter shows 1.860,A
